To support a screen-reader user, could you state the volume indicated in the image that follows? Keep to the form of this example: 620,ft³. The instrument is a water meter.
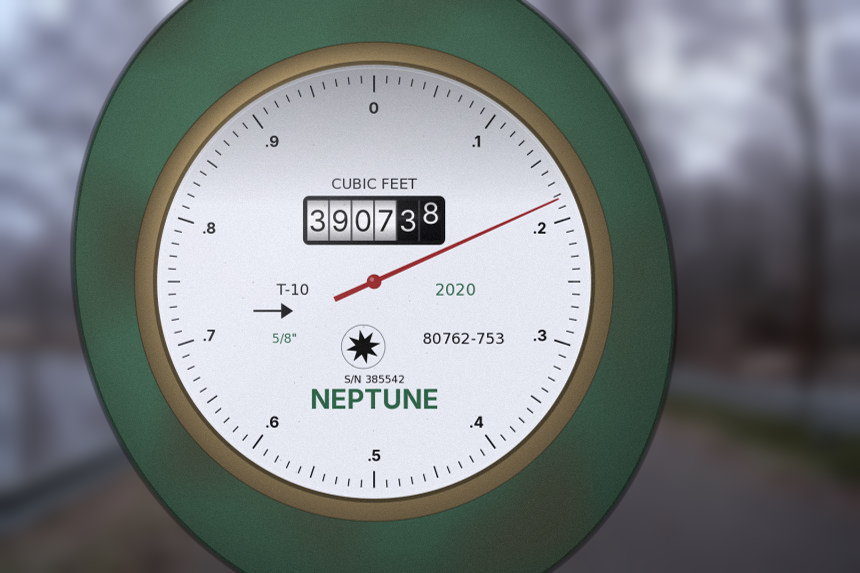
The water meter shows 390738.18,ft³
